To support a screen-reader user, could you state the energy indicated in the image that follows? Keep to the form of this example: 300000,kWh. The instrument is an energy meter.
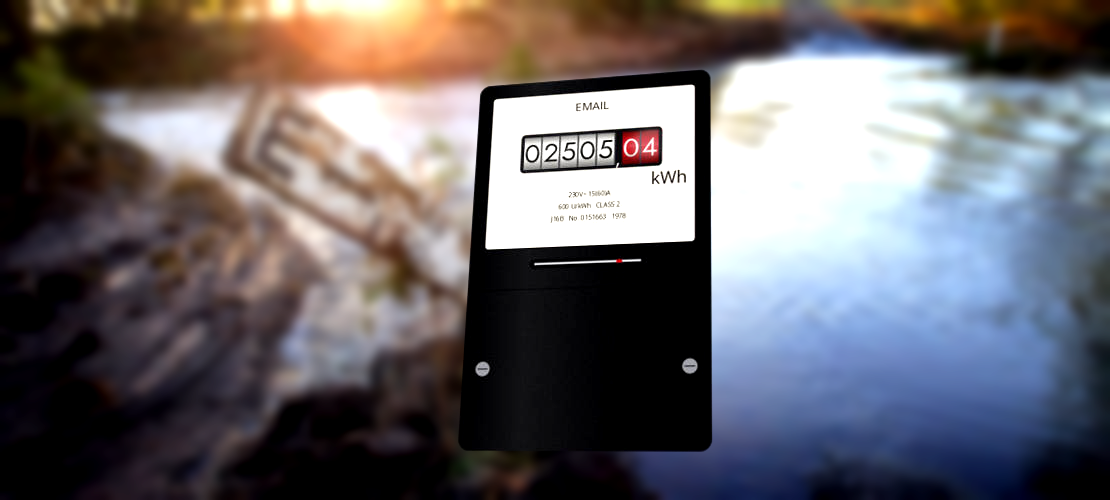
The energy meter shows 2505.04,kWh
